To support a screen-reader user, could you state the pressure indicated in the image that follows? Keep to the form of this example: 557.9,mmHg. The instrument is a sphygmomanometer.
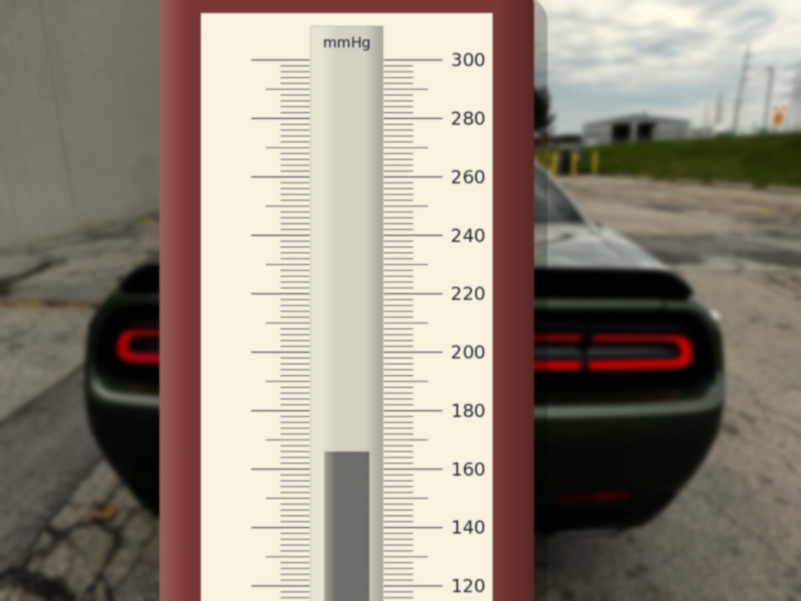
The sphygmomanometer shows 166,mmHg
